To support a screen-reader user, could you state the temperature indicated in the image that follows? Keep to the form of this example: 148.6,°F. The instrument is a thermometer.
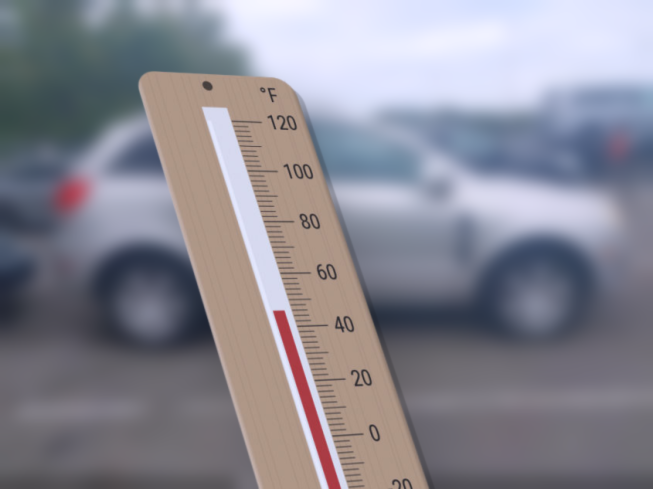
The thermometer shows 46,°F
